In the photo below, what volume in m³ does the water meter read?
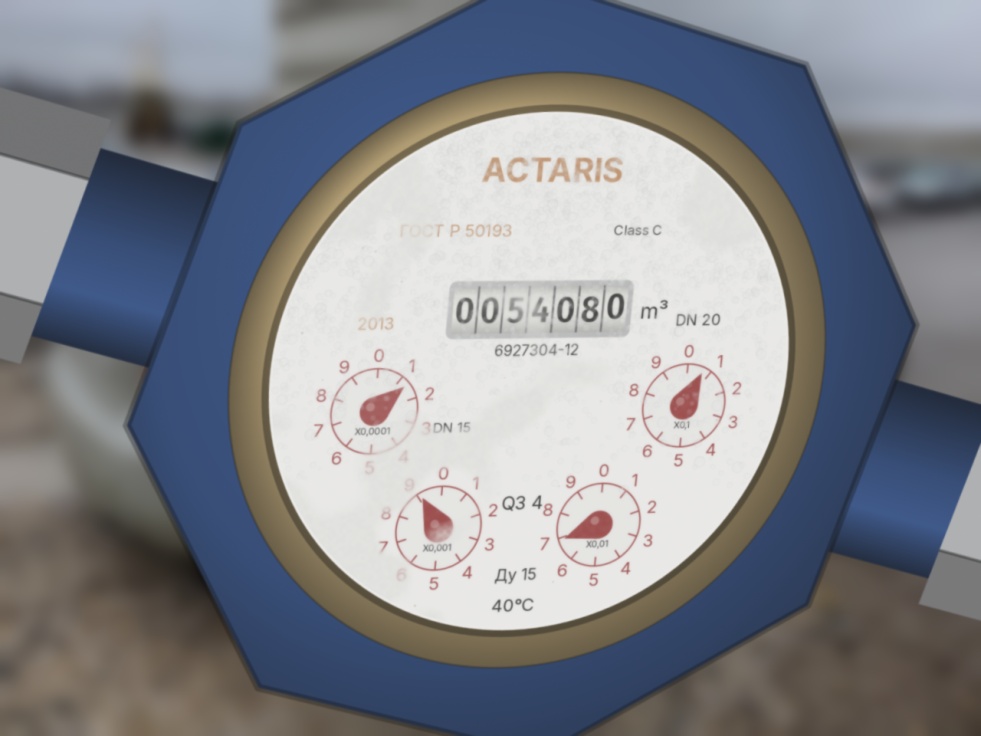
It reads 54080.0691 m³
